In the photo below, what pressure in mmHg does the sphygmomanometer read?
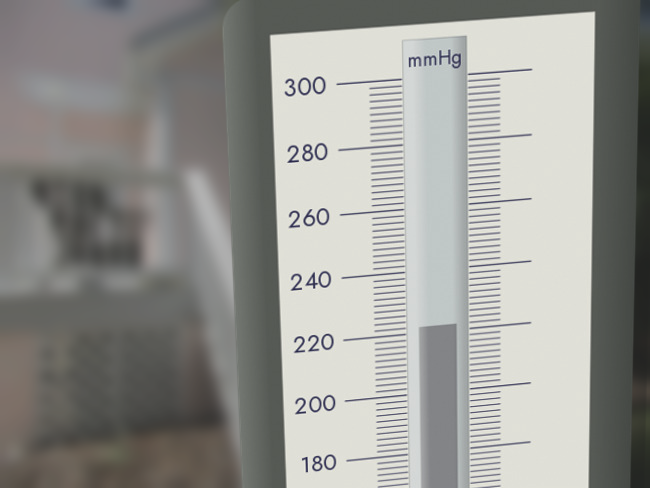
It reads 222 mmHg
